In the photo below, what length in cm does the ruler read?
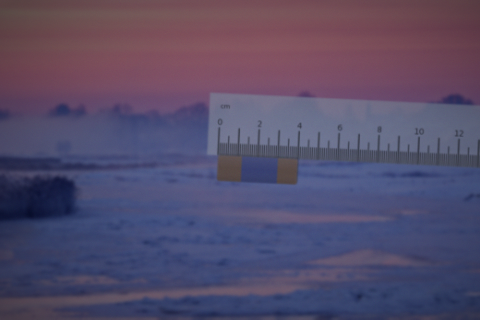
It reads 4 cm
